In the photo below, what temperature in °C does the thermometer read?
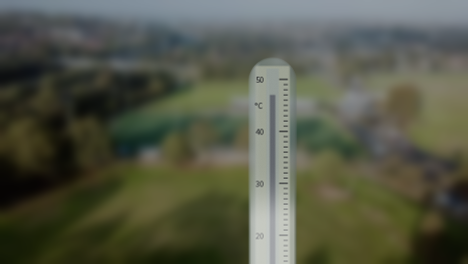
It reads 47 °C
